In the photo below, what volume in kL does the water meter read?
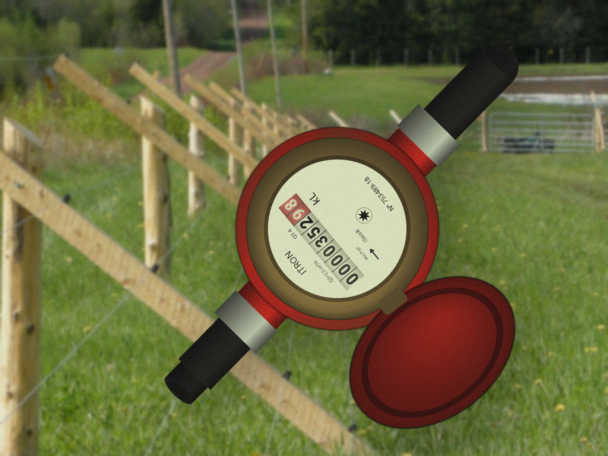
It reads 352.98 kL
